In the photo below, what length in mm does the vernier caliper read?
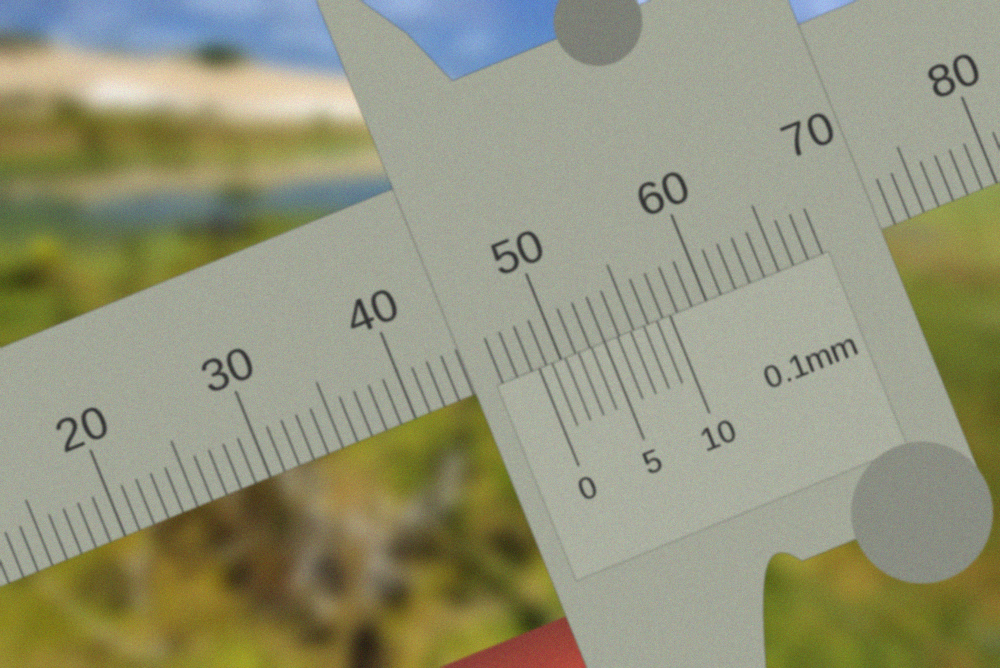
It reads 48.5 mm
